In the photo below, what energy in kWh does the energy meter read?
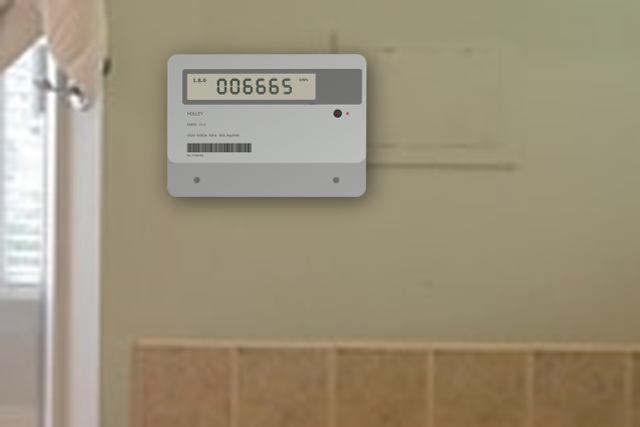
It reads 6665 kWh
